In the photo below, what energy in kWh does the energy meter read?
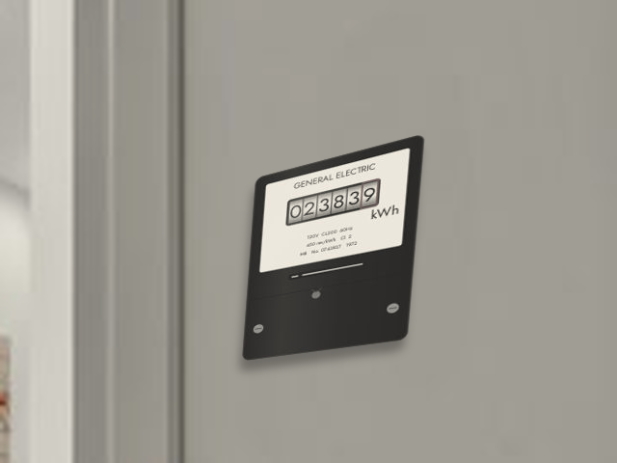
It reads 2383.9 kWh
